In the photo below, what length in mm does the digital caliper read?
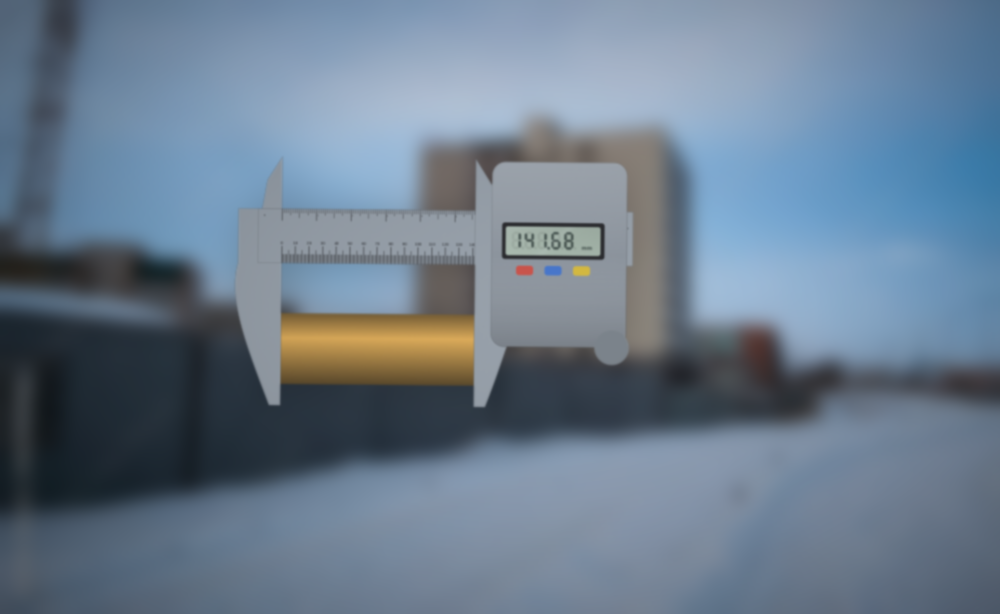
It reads 141.68 mm
